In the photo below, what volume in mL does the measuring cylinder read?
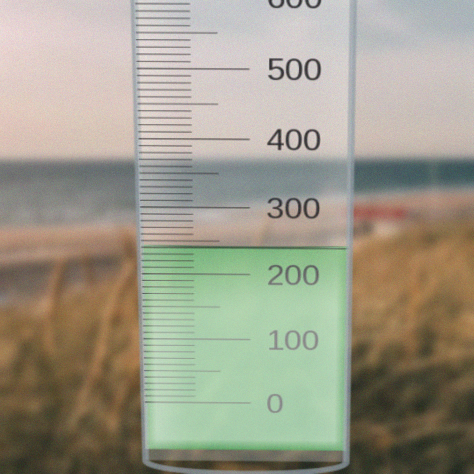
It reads 240 mL
